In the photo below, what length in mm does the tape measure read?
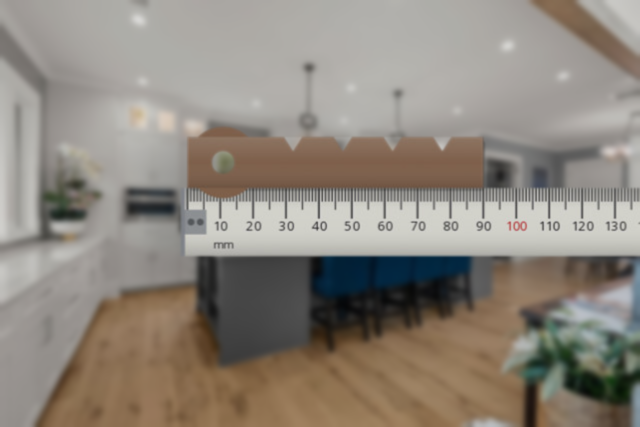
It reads 90 mm
